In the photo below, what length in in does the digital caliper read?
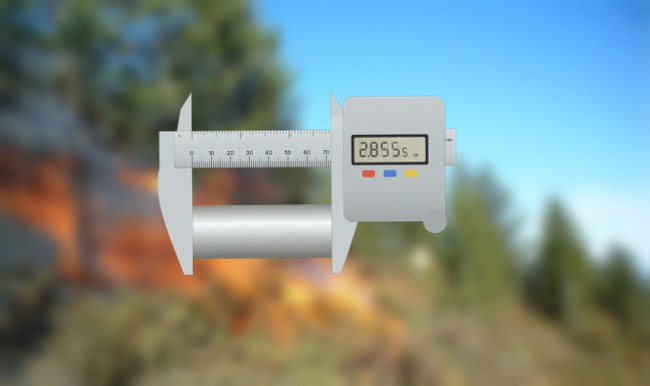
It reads 2.8555 in
